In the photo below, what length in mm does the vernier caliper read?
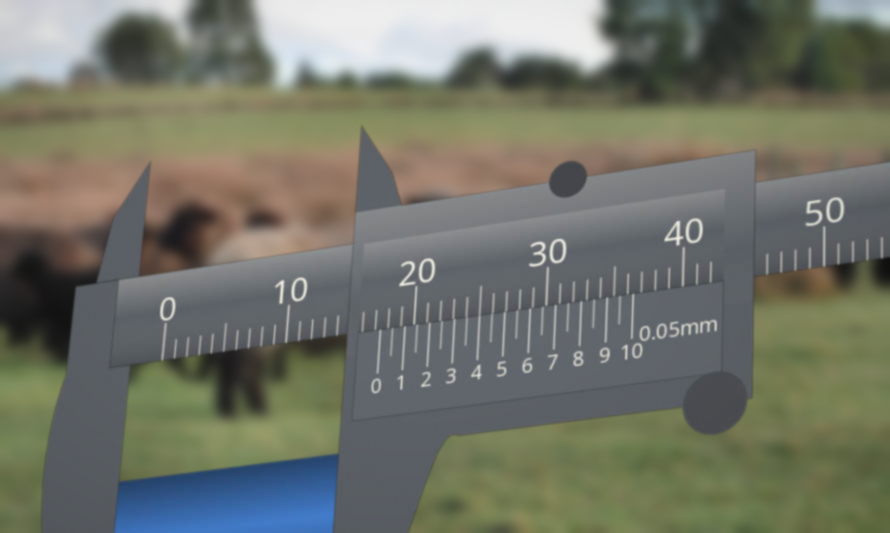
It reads 17.4 mm
